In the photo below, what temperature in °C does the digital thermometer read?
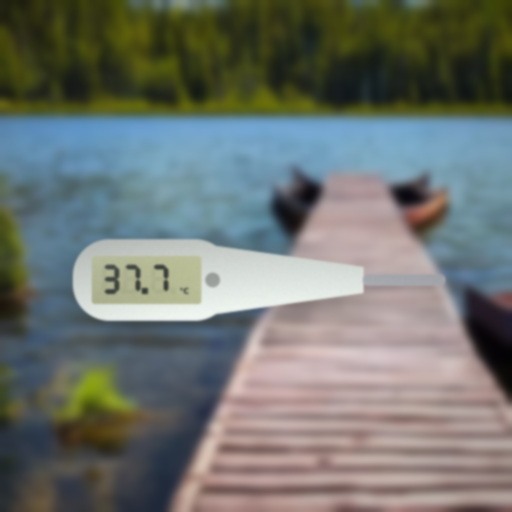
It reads 37.7 °C
